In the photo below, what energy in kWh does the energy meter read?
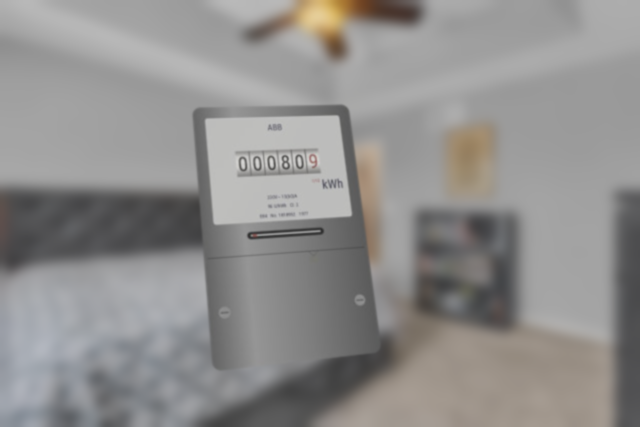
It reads 80.9 kWh
